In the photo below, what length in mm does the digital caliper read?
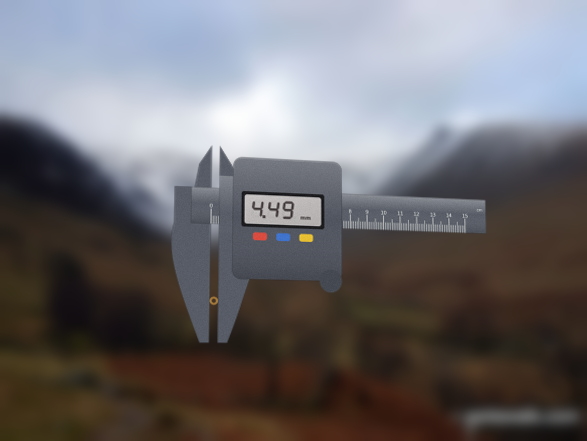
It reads 4.49 mm
